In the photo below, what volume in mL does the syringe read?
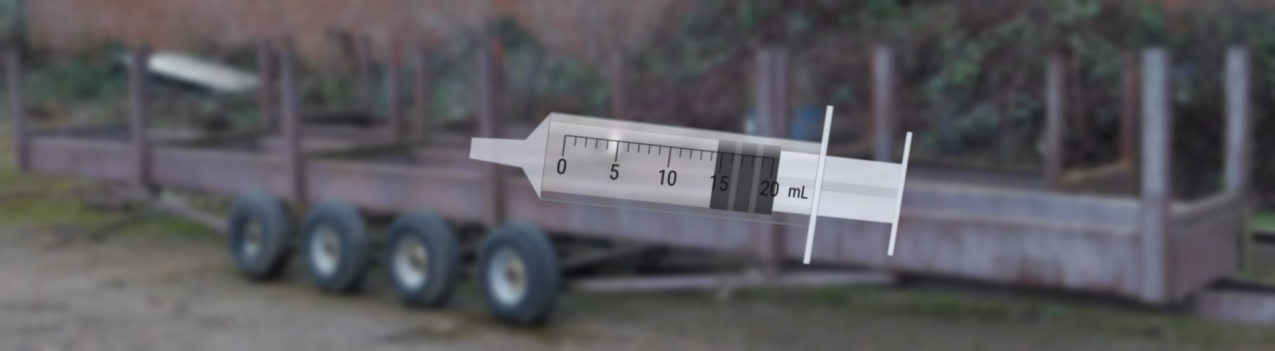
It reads 14.5 mL
